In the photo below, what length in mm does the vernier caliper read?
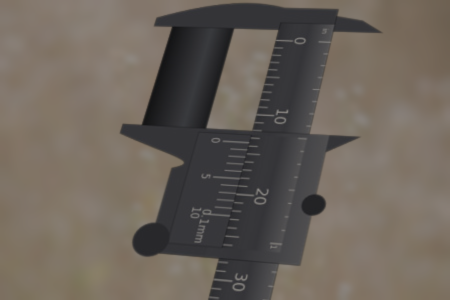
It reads 13.6 mm
